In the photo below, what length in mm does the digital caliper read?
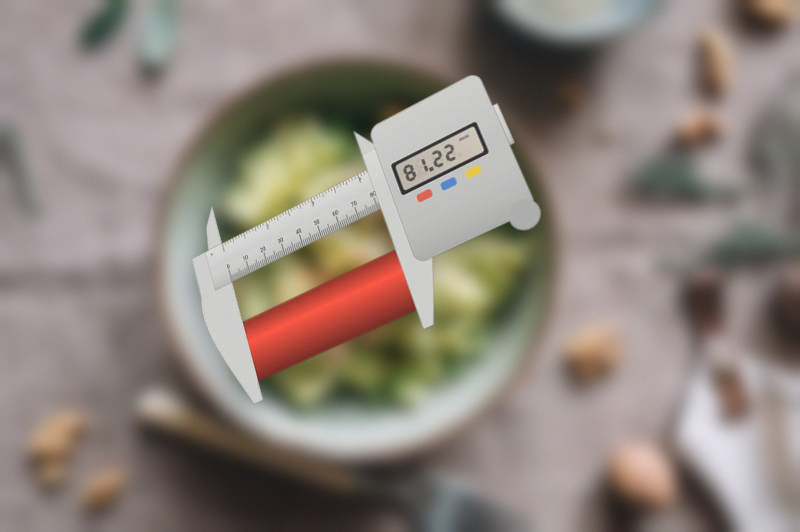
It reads 81.22 mm
